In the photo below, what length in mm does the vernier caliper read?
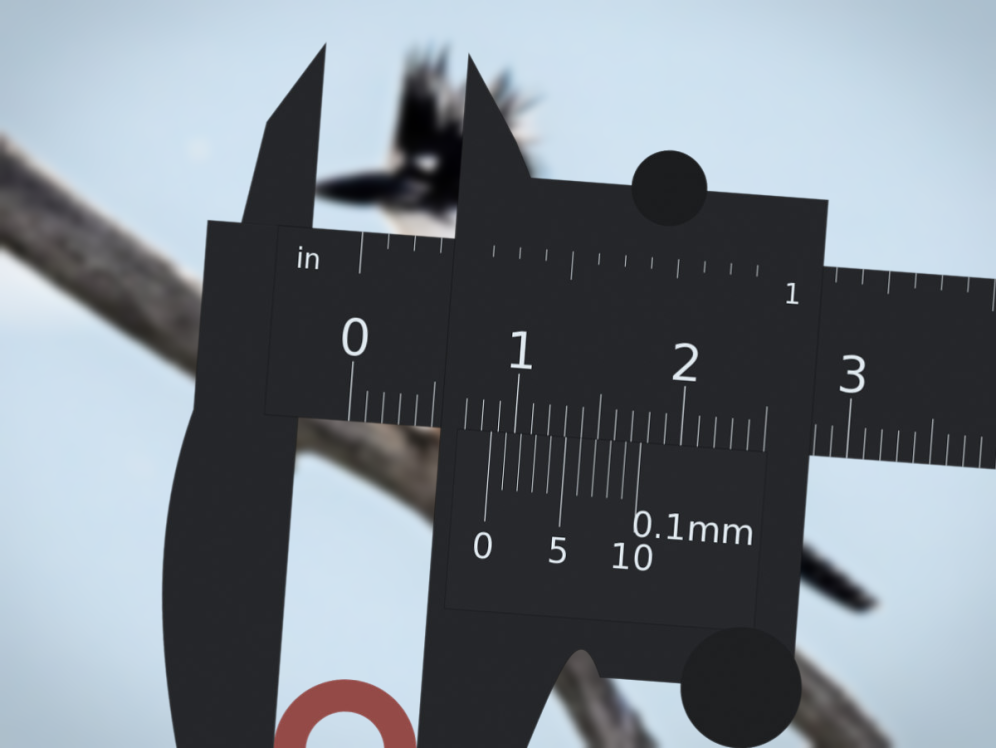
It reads 8.6 mm
